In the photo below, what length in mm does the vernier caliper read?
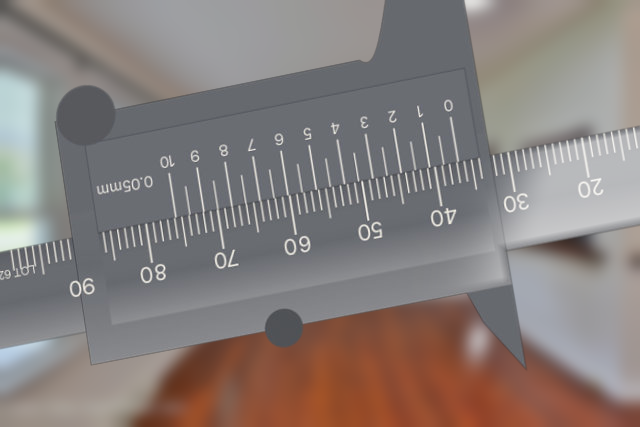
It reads 36.8 mm
